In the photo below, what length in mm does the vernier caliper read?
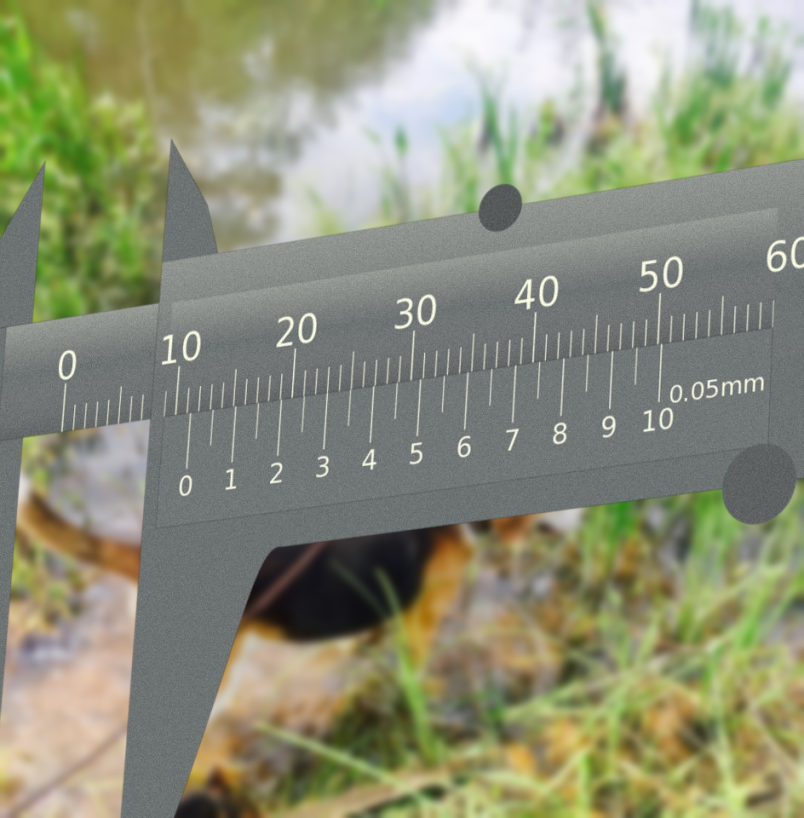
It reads 11.3 mm
